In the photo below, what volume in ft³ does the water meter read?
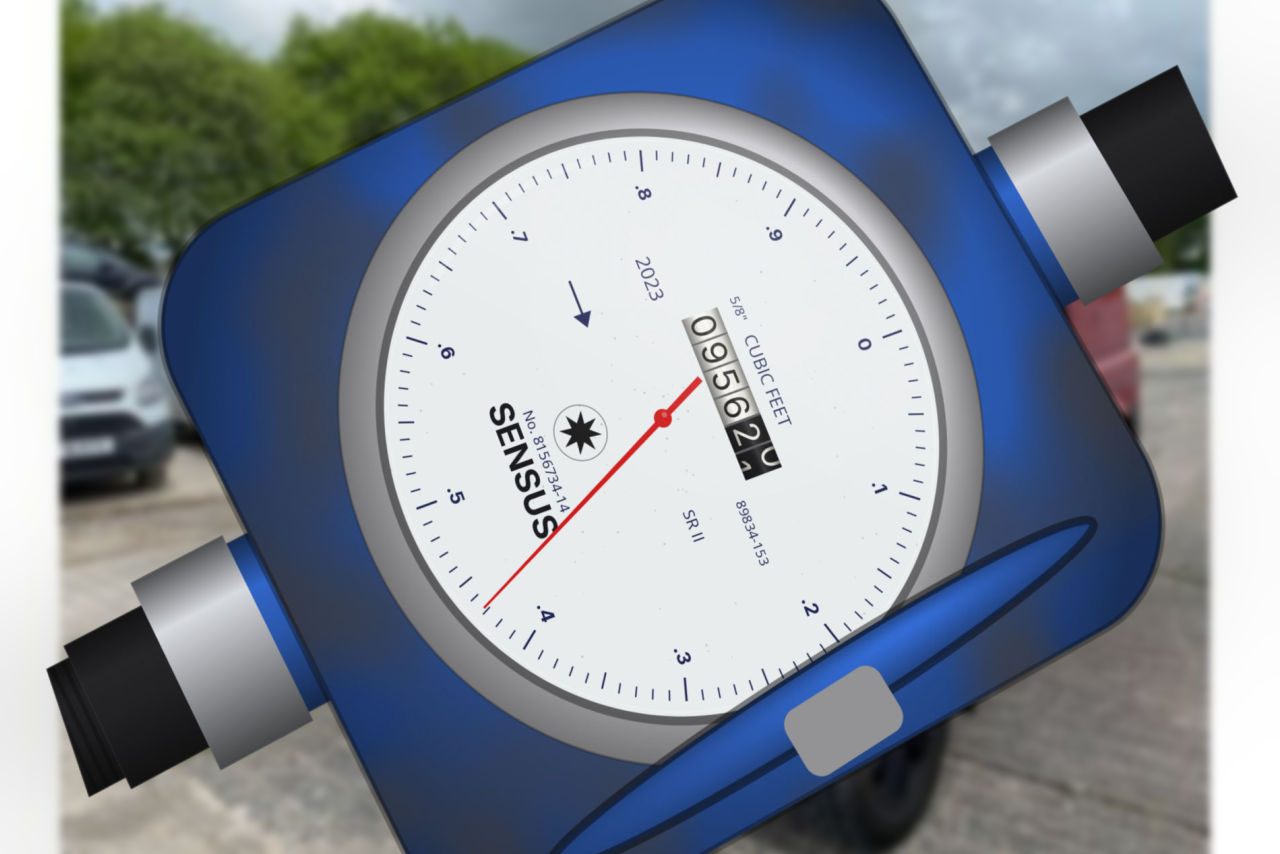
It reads 95620.43 ft³
